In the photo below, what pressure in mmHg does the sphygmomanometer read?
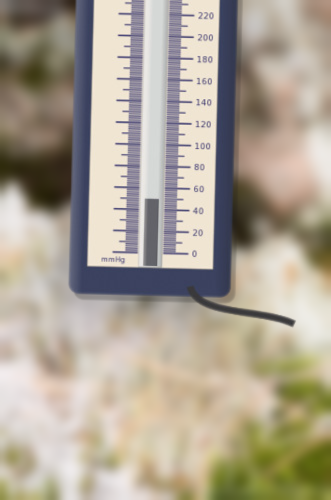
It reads 50 mmHg
